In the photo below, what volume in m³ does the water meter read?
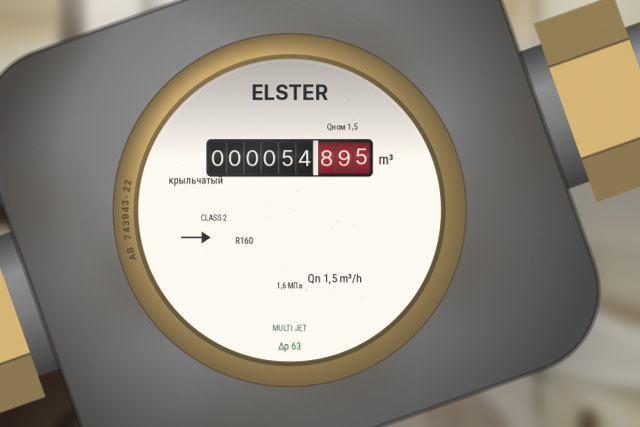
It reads 54.895 m³
